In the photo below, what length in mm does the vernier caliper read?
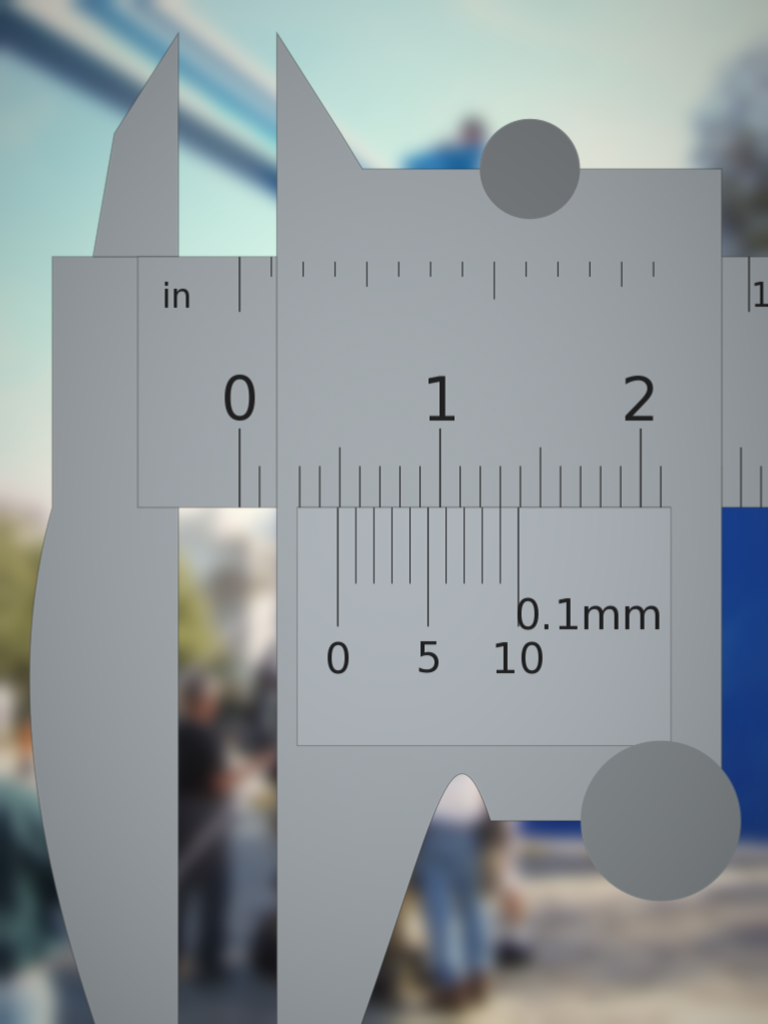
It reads 4.9 mm
